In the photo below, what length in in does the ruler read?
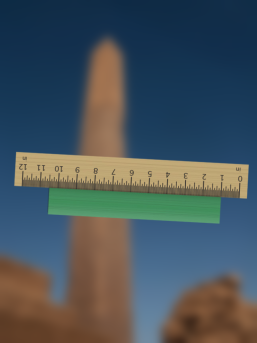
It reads 9.5 in
